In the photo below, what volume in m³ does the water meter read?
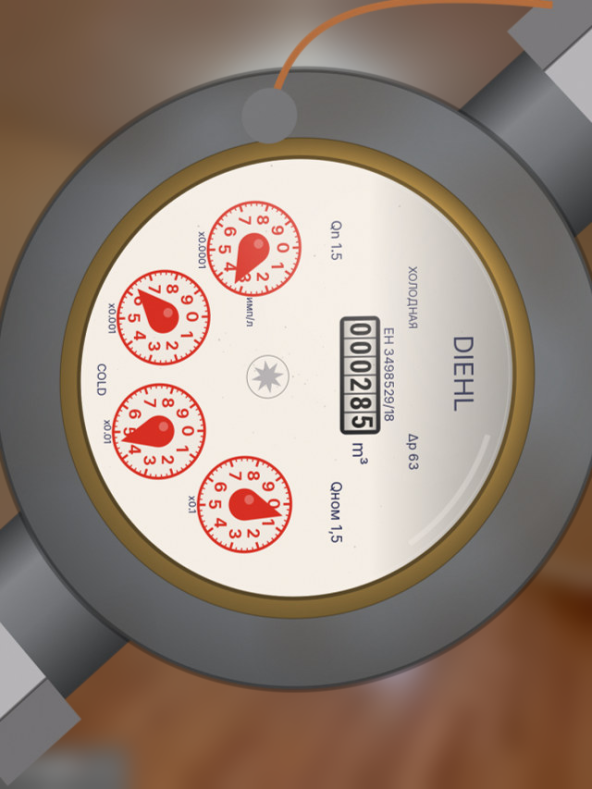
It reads 285.0463 m³
